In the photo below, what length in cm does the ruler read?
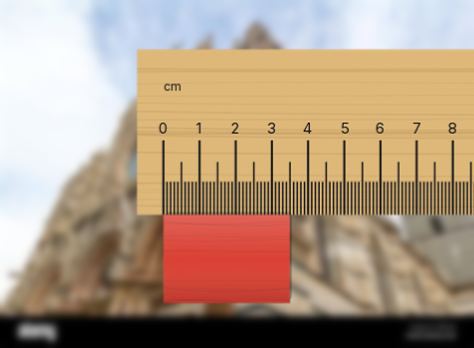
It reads 3.5 cm
